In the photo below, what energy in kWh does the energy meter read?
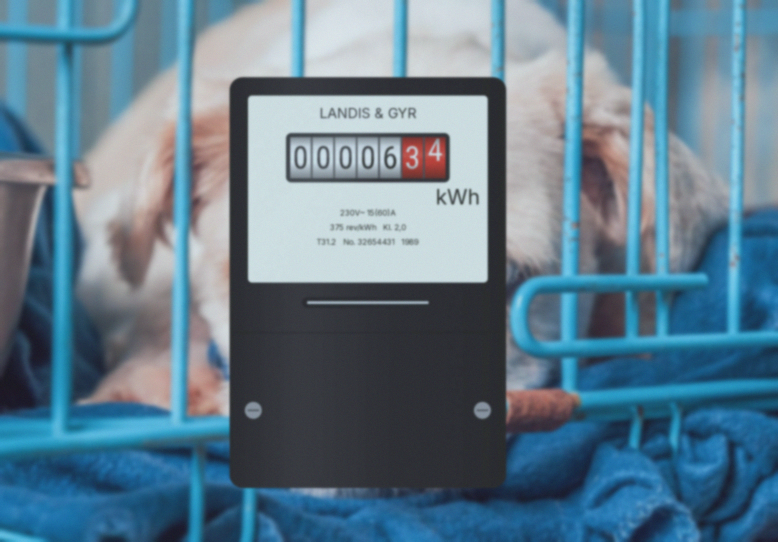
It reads 6.34 kWh
